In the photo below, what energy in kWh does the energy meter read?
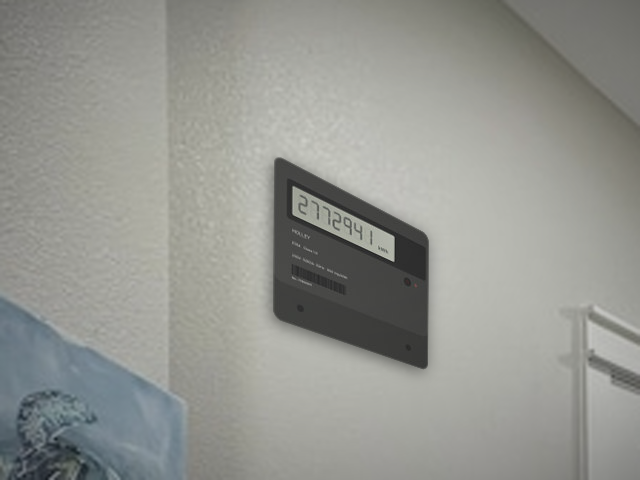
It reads 2772941 kWh
